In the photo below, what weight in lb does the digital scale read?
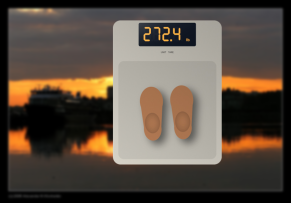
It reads 272.4 lb
